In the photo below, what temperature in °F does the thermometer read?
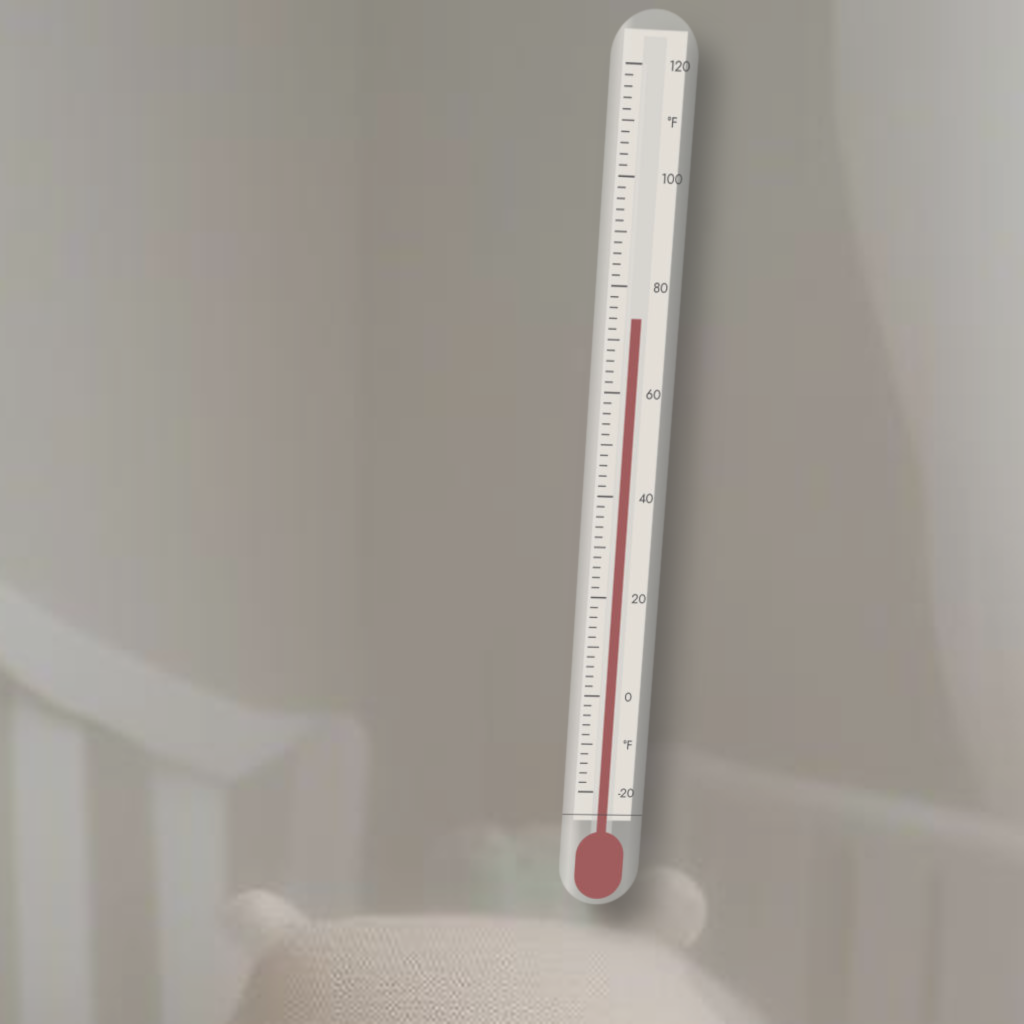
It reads 74 °F
